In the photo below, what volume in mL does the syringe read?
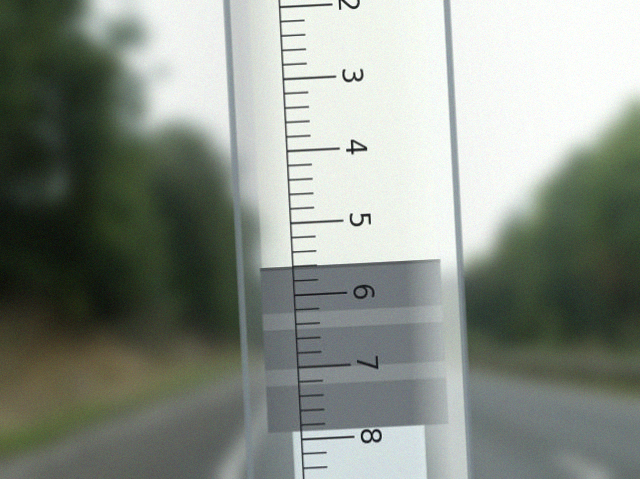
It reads 5.6 mL
